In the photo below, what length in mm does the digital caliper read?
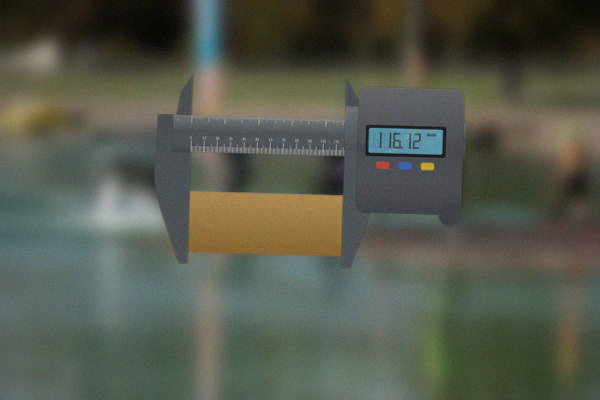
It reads 116.12 mm
